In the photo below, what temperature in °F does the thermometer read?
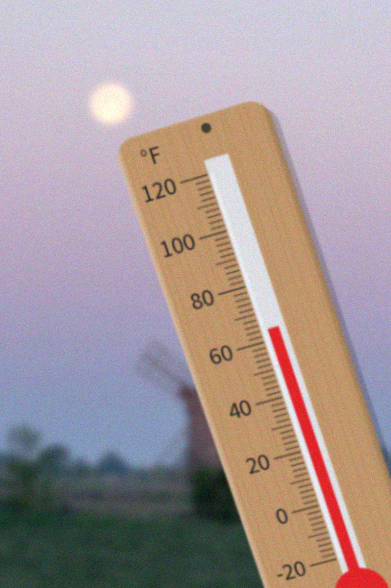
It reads 64 °F
